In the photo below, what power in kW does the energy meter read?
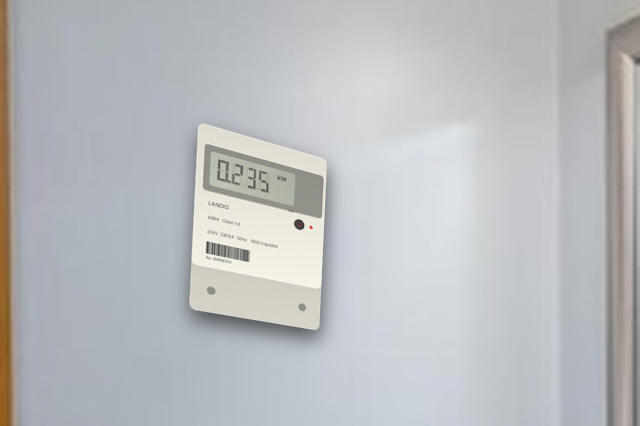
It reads 0.235 kW
